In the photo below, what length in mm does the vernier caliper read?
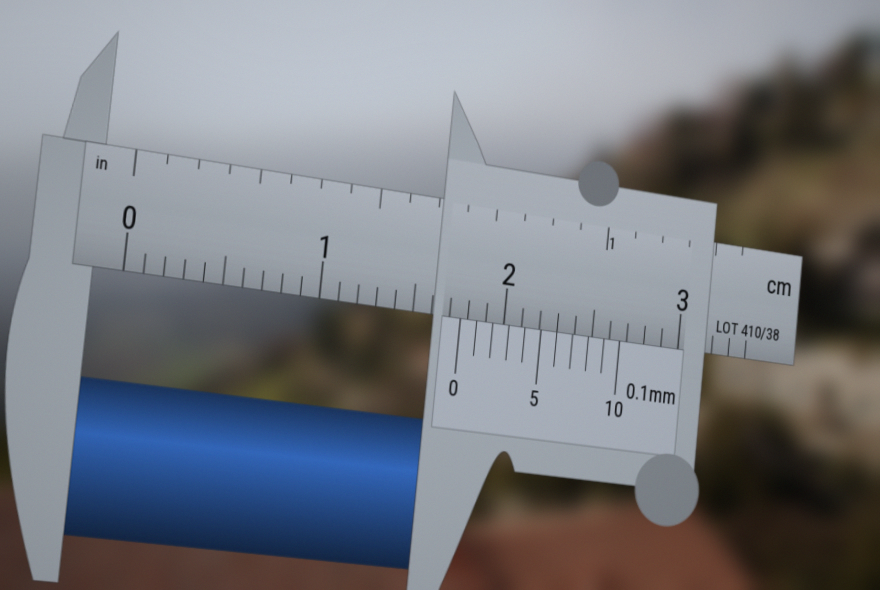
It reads 17.6 mm
